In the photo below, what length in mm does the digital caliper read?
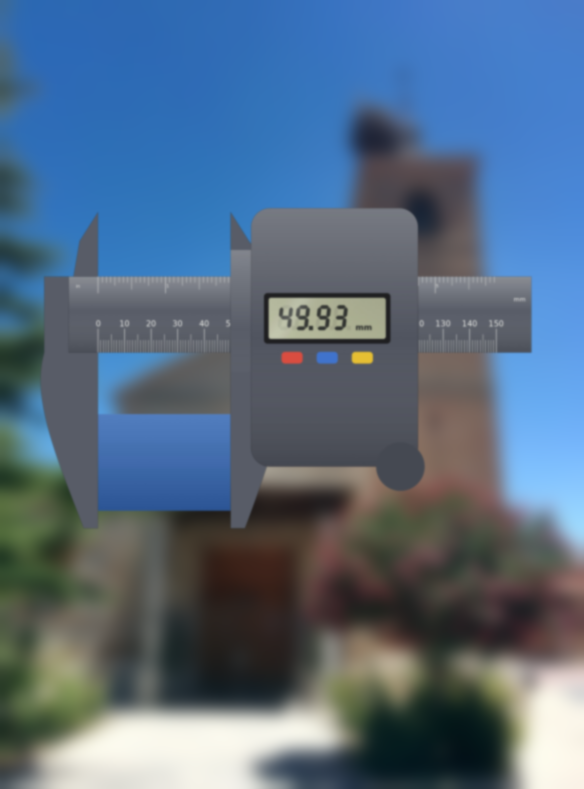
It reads 49.93 mm
